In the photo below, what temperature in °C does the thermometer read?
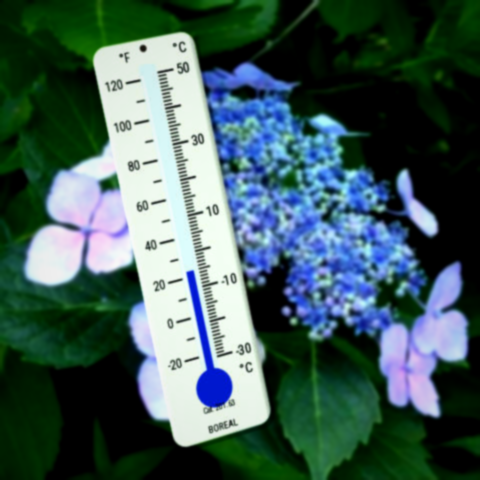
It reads -5 °C
